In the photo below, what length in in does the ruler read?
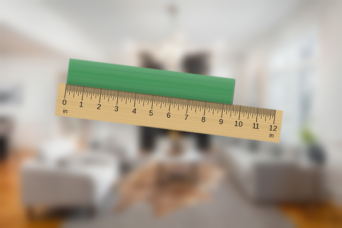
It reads 9.5 in
